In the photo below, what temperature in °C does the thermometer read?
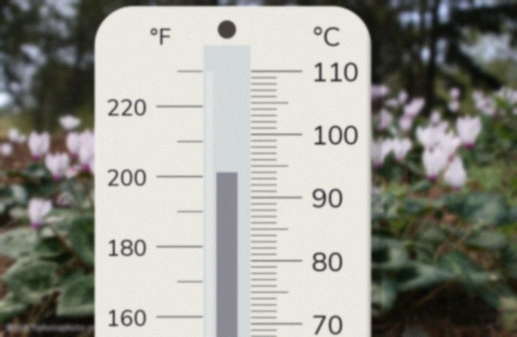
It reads 94 °C
